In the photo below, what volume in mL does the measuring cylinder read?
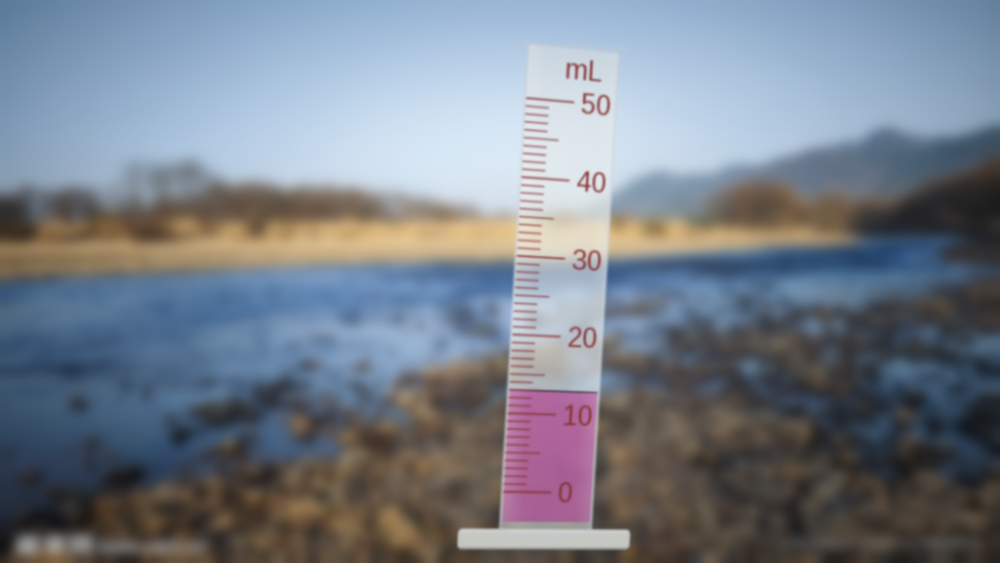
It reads 13 mL
